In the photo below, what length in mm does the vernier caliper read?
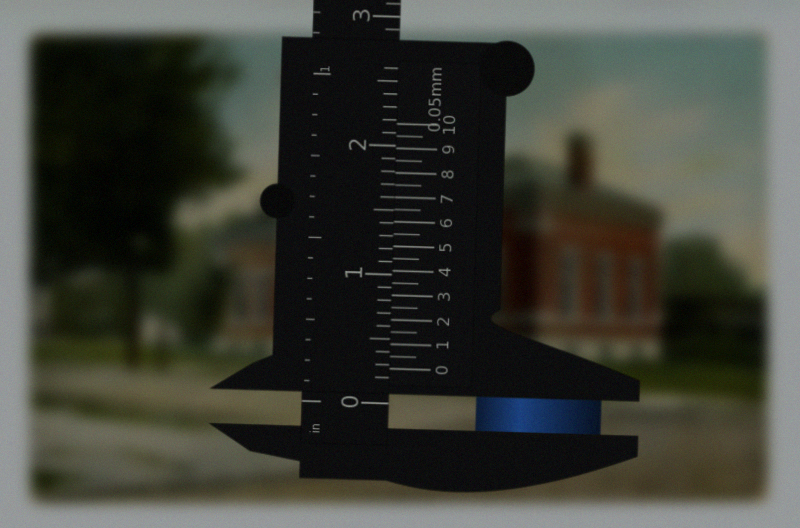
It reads 2.7 mm
